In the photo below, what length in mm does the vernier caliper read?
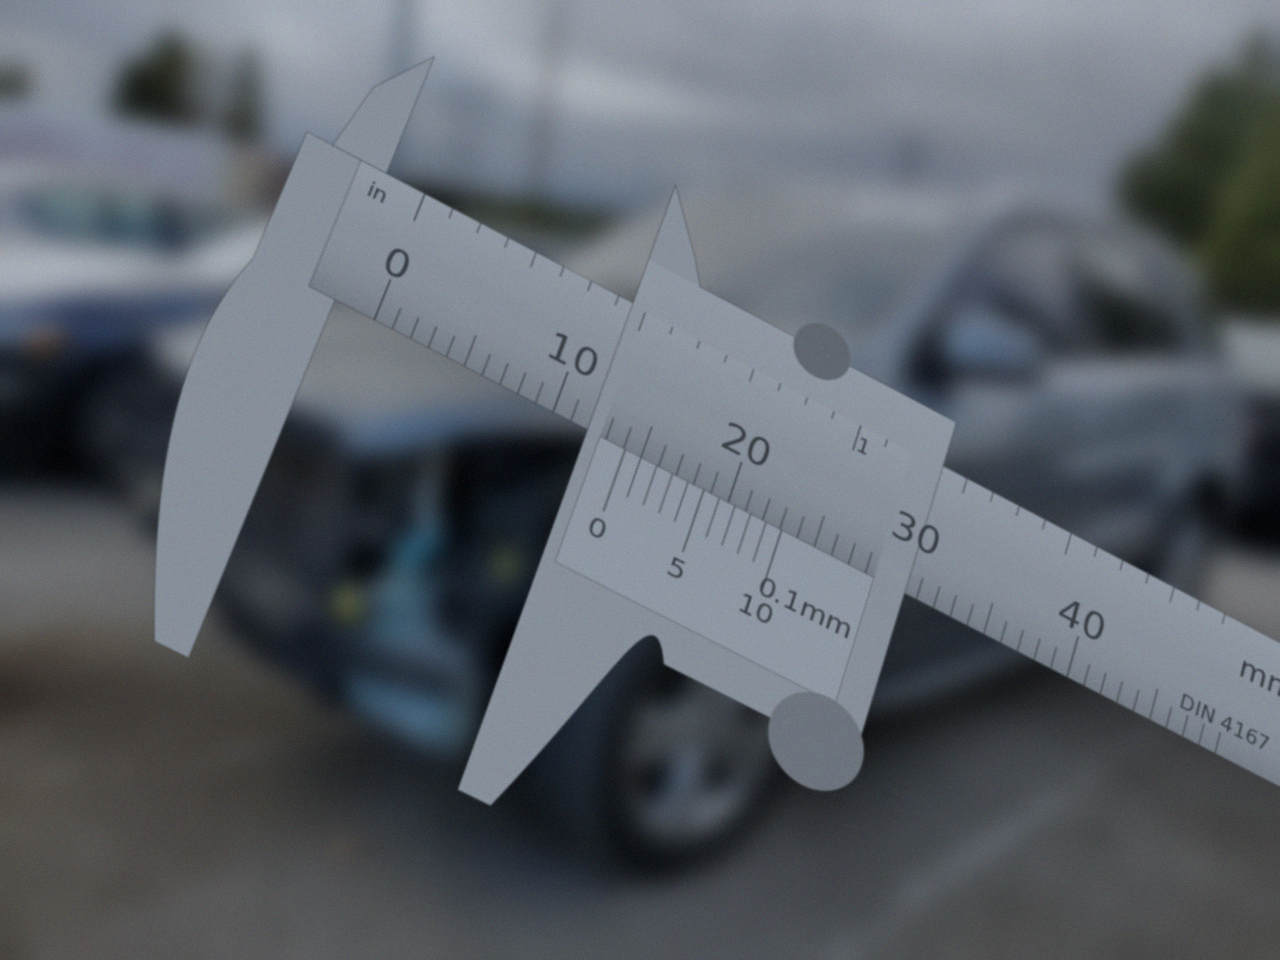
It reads 14.1 mm
